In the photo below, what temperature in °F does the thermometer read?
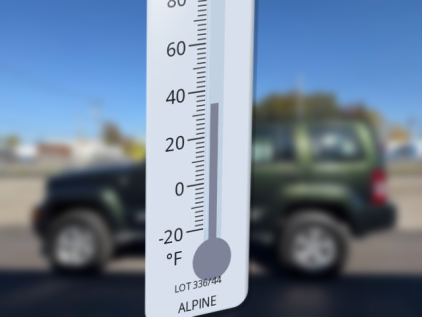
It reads 34 °F
